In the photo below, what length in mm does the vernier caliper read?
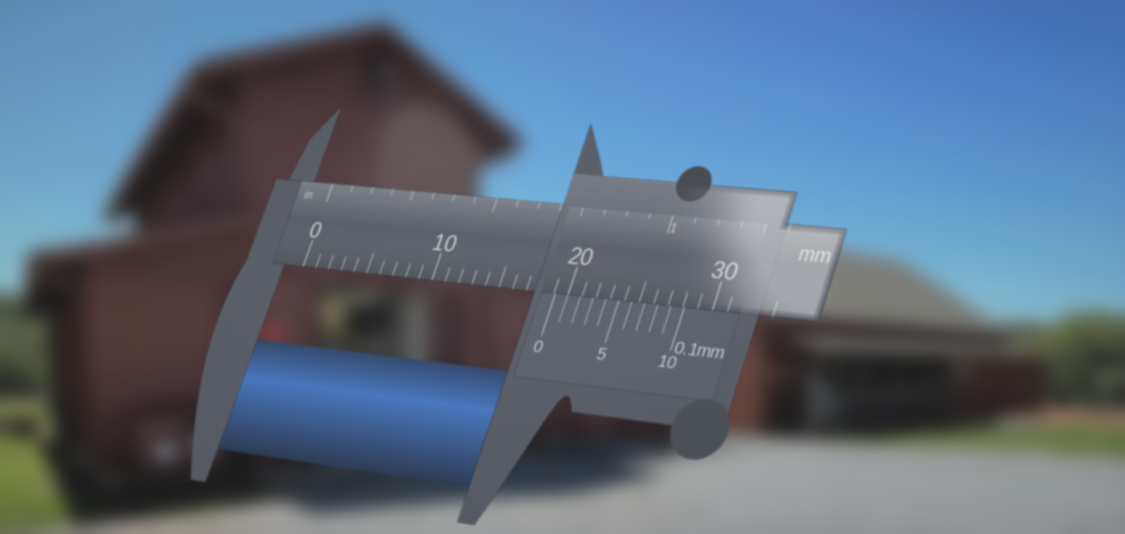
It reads 19.1 mm
